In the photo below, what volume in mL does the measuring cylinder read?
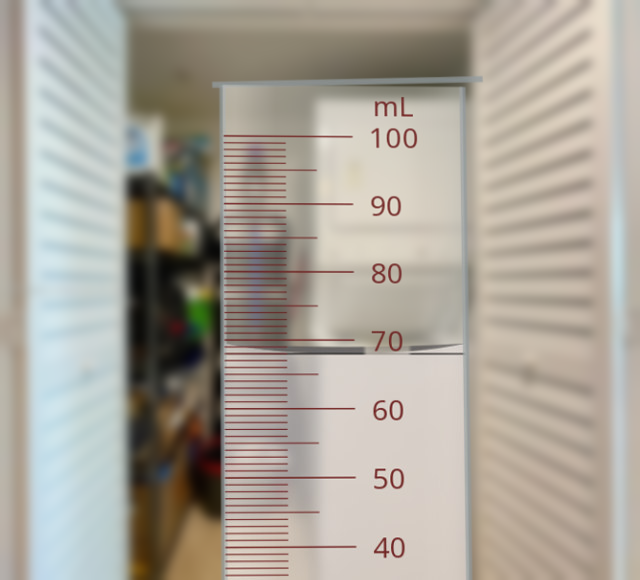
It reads 68 mL
